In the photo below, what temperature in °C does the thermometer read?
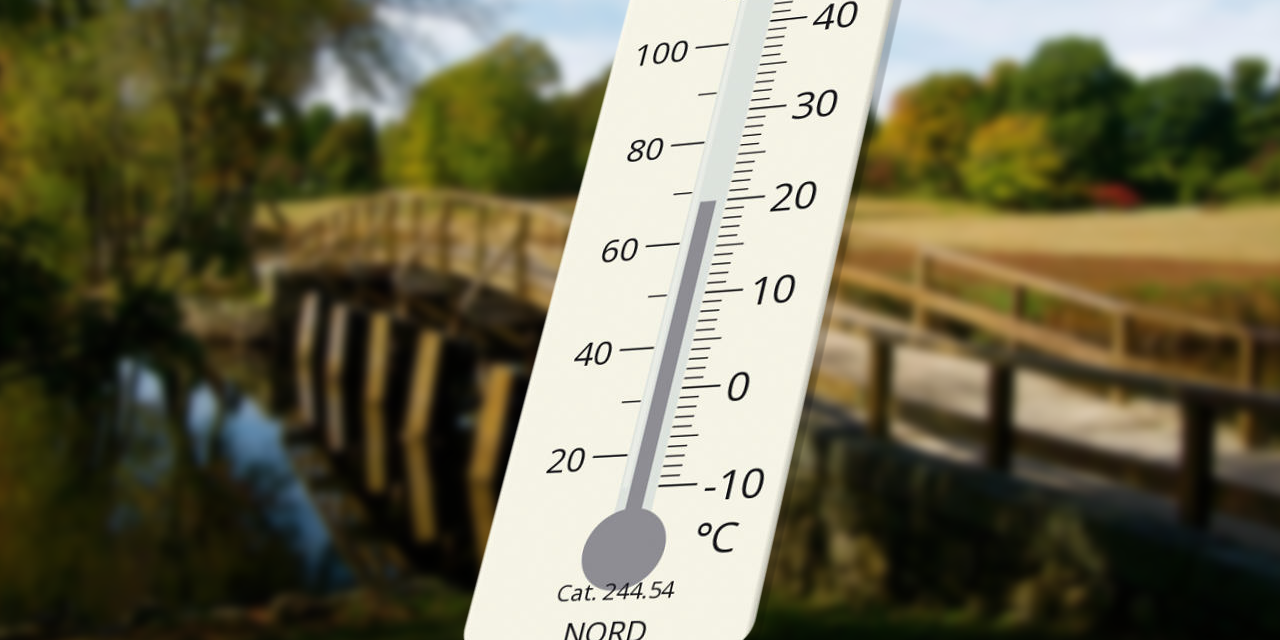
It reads 20 °C
